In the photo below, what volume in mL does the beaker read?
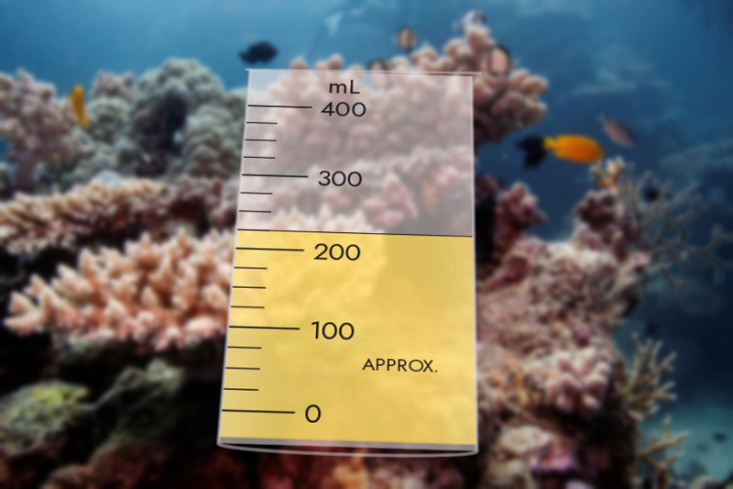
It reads 225 mL
